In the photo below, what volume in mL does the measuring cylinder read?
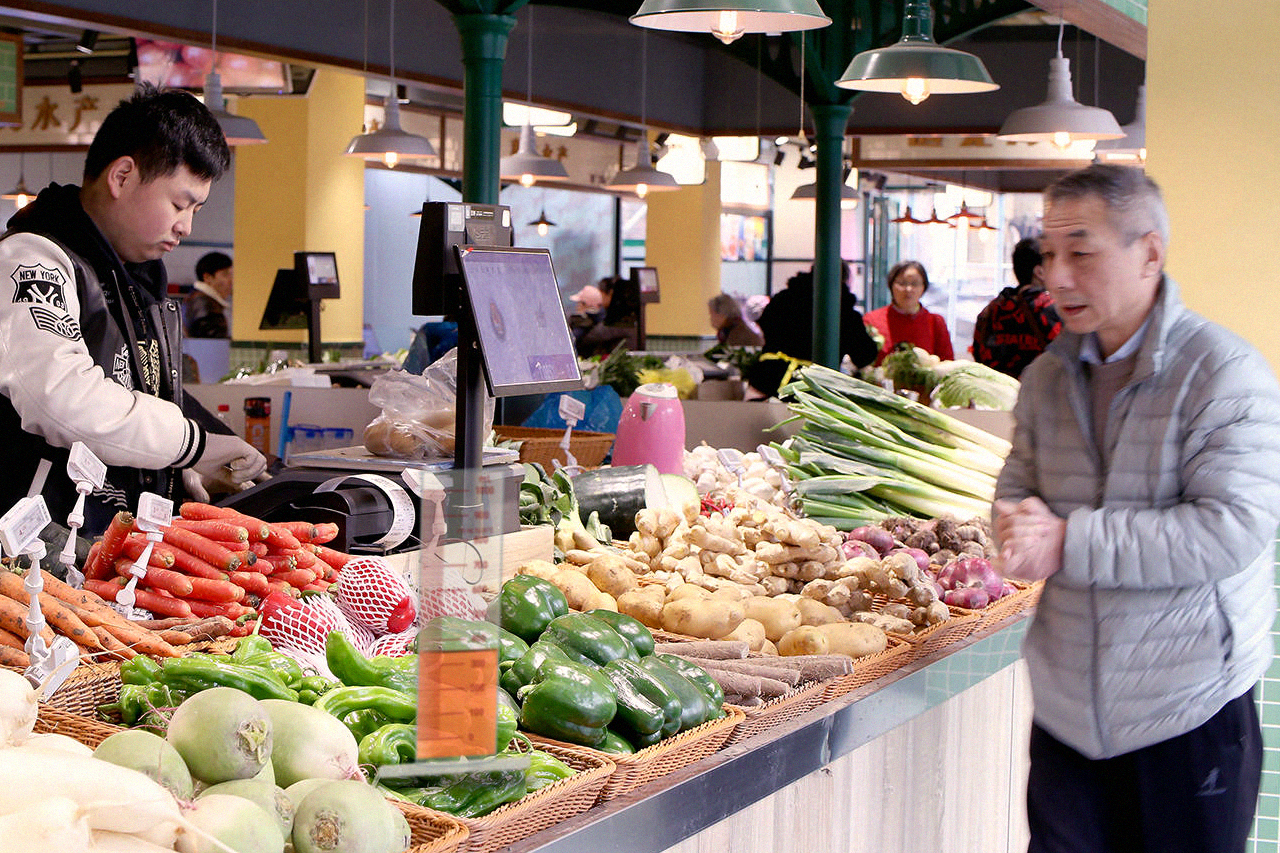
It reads 350 mL
